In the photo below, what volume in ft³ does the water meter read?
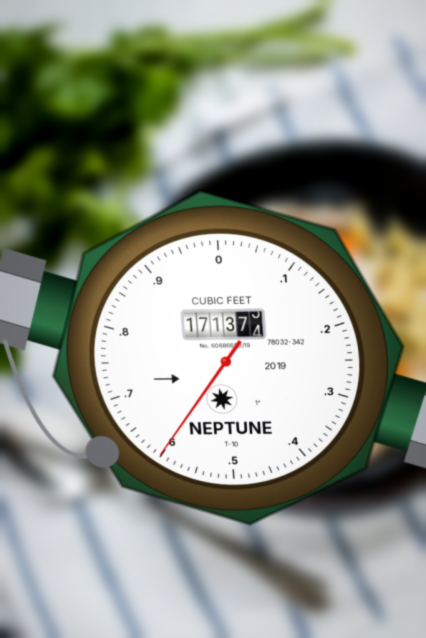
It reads 171373.60 ft³
